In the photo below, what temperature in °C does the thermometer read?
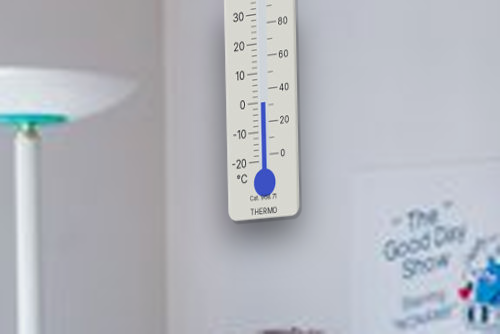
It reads 0 °C
